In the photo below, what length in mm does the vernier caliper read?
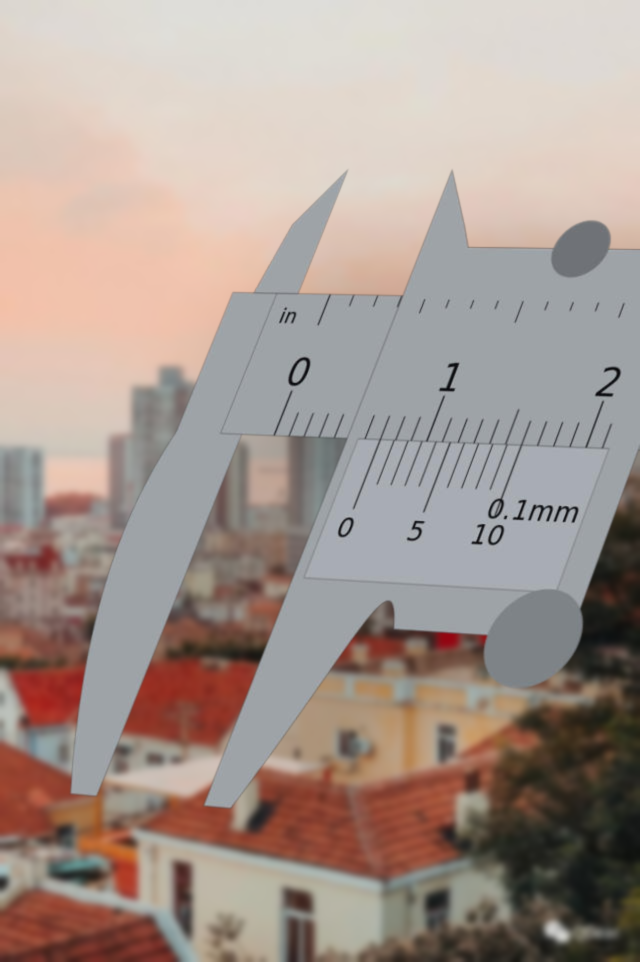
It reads 7.0 mm
